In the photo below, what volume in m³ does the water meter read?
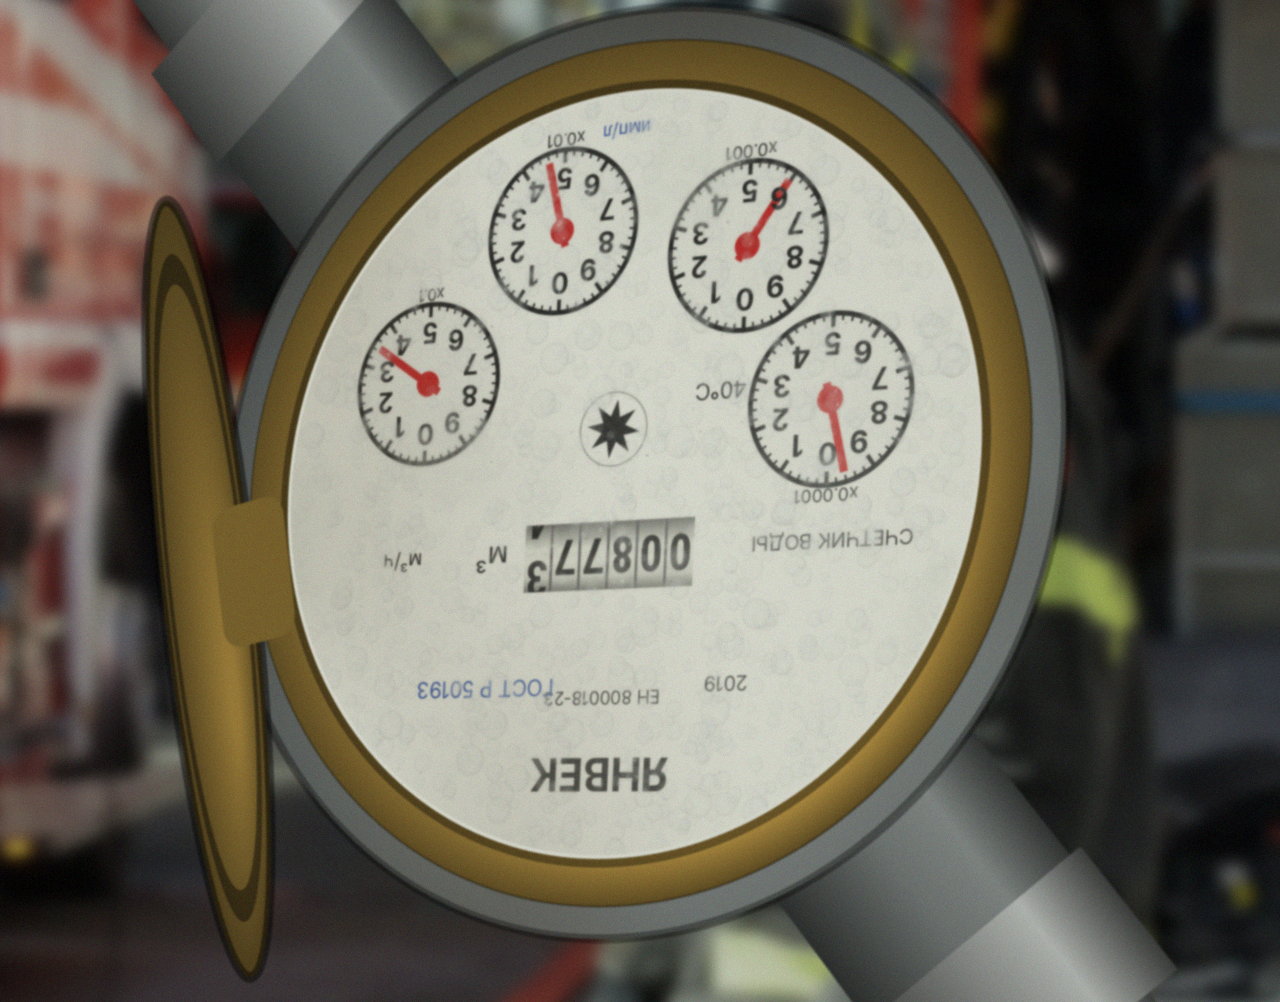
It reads 8773.3459 m³
